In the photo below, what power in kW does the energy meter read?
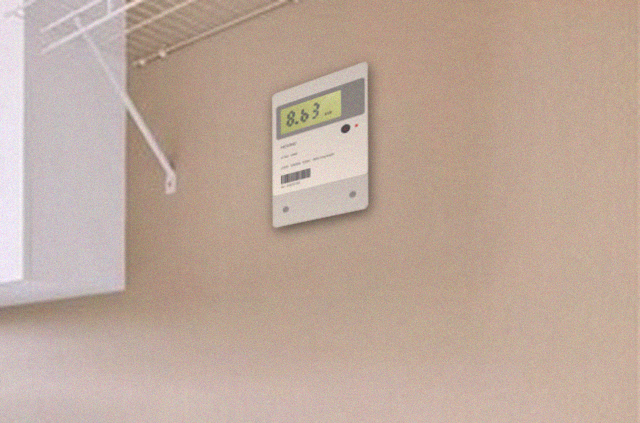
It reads 8.63 kW
